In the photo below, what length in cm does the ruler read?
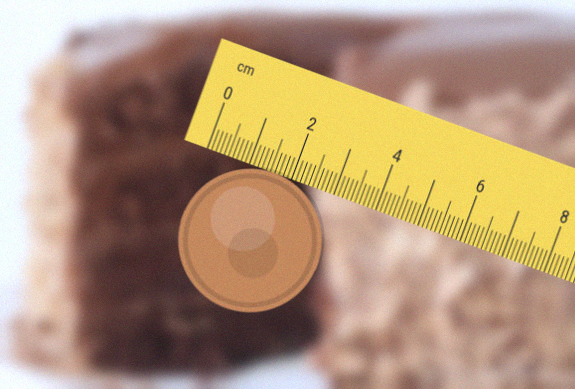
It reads 3.2 cm
